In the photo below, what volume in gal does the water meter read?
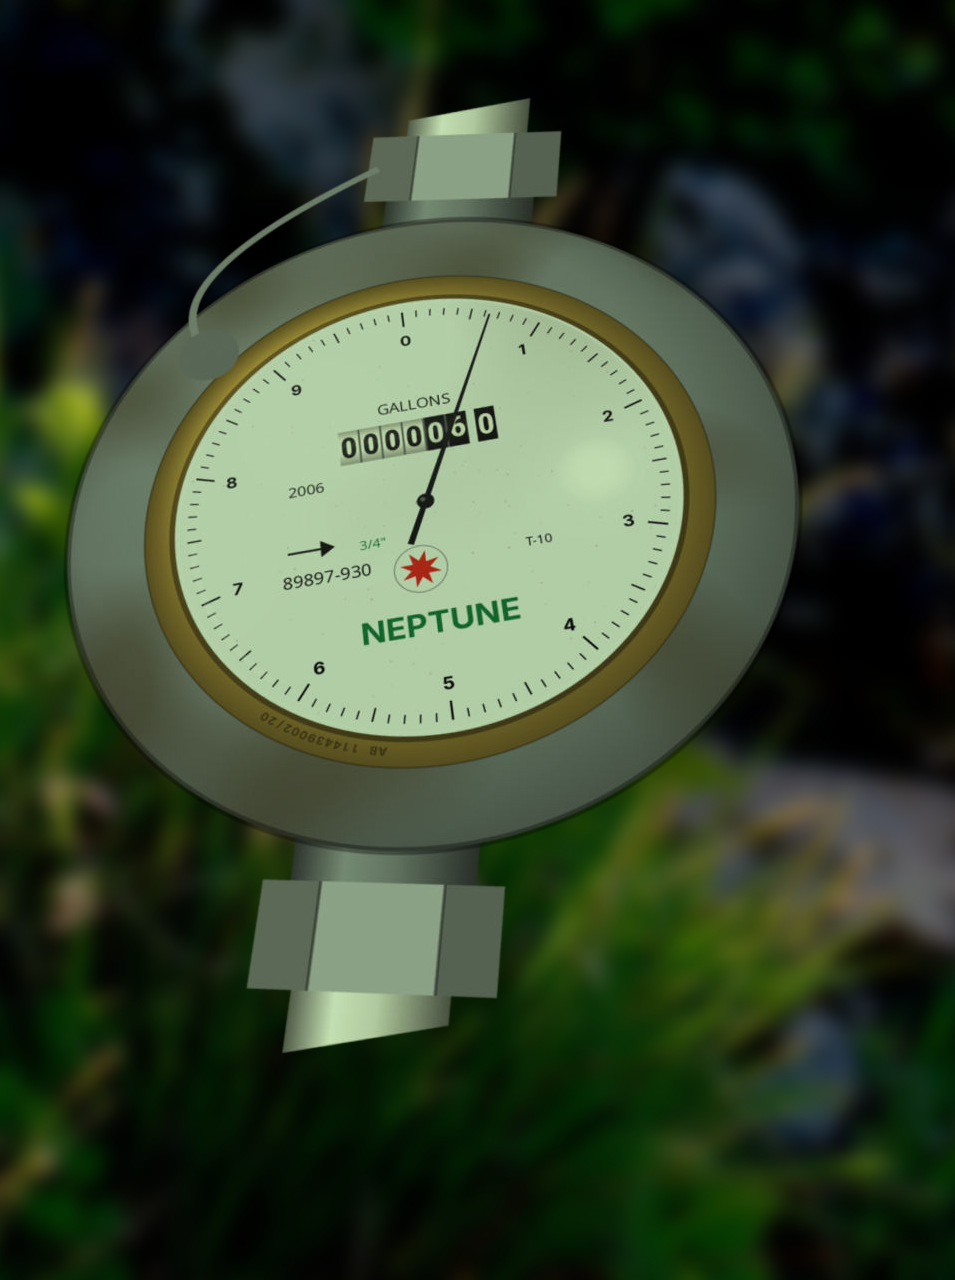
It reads 60.6 gal
